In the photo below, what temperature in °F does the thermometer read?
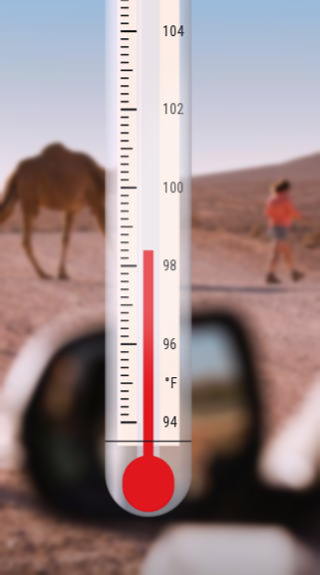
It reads 98.4 °F
